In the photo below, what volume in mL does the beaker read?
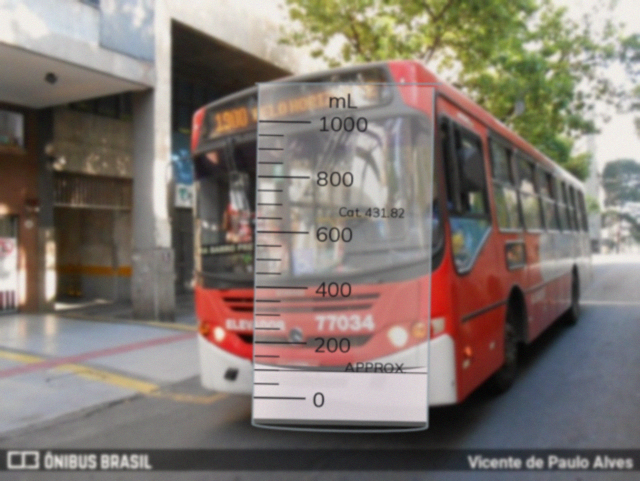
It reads 100 mL
